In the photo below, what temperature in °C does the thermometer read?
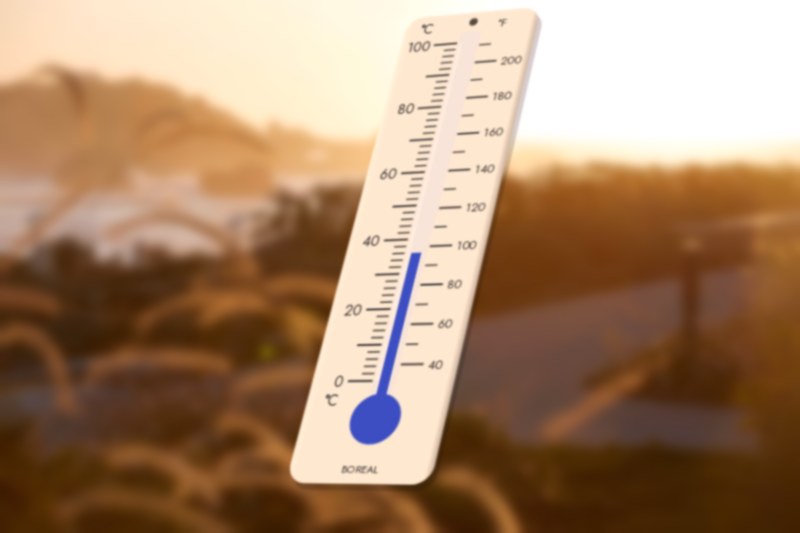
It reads 36 °C
